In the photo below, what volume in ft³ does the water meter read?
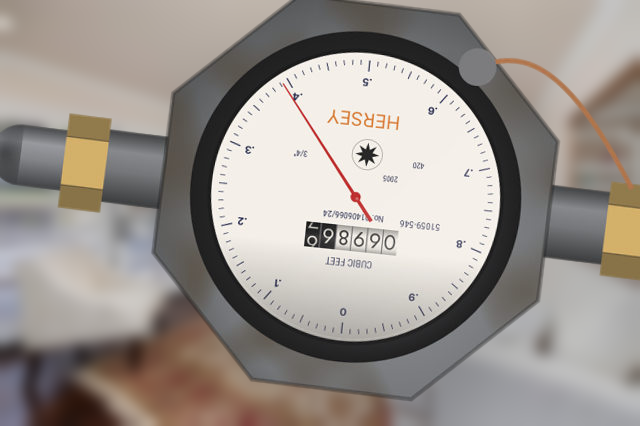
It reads 69866.39 ft³
